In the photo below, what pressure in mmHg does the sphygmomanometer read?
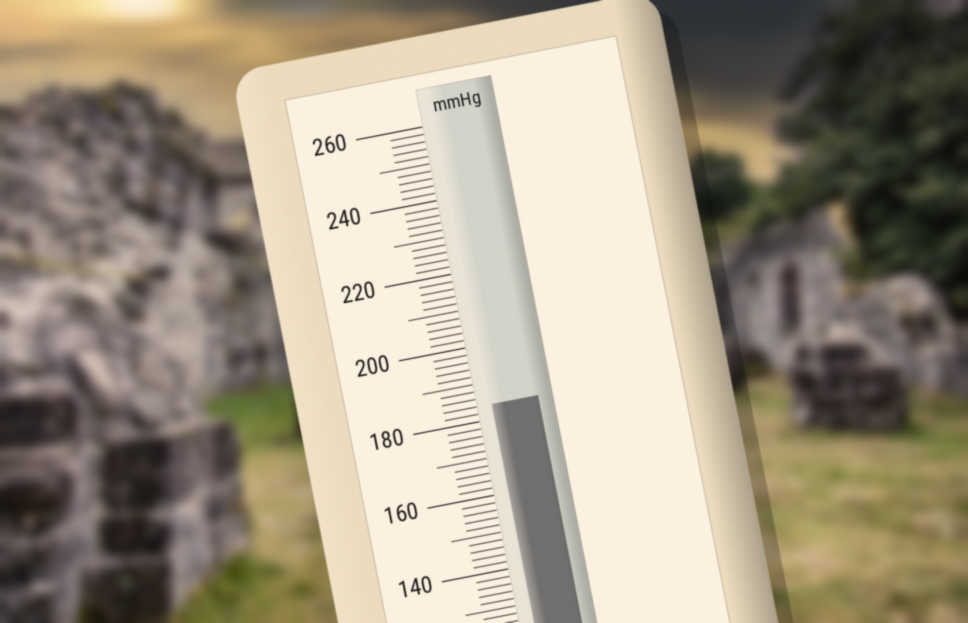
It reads 184 mmHg
